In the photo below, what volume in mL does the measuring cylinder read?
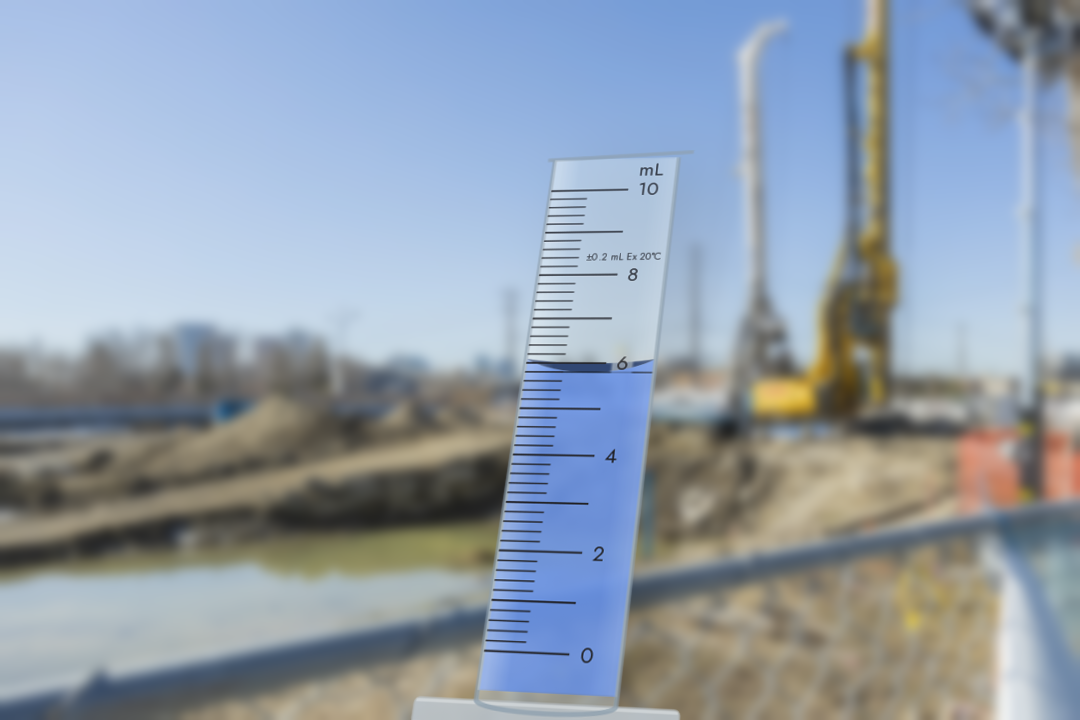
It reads 5.8 mL
